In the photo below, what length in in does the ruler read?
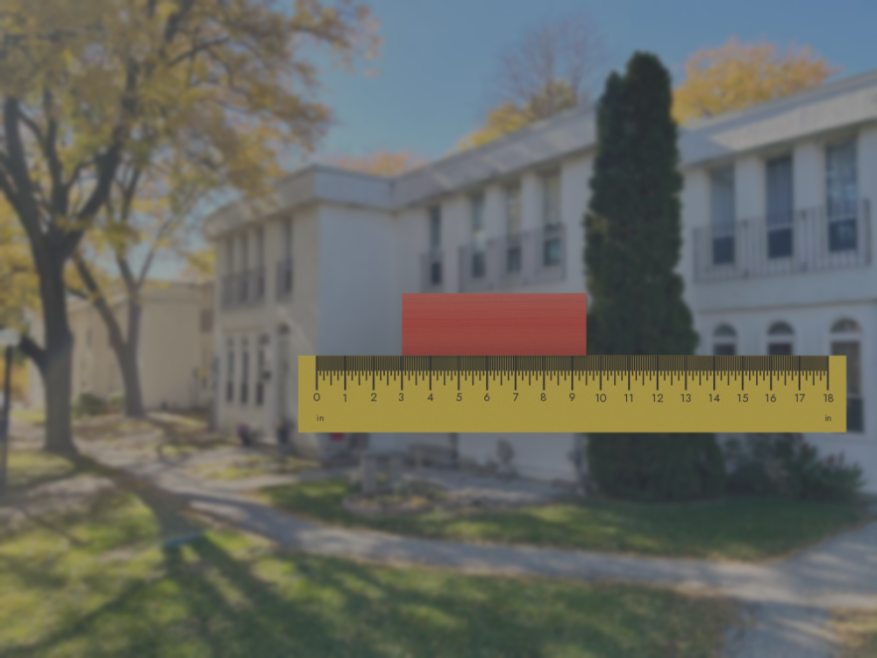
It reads 6.5 in
